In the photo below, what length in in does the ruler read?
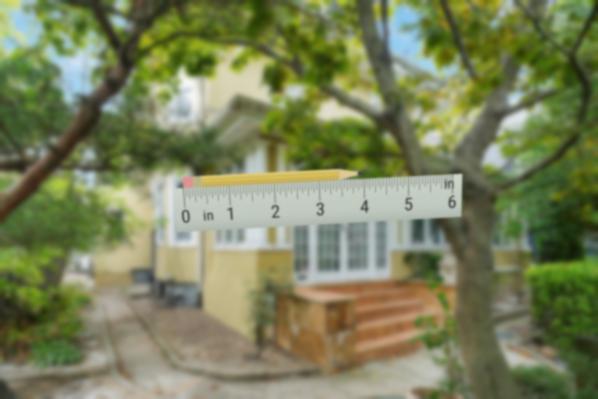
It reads 4 in
